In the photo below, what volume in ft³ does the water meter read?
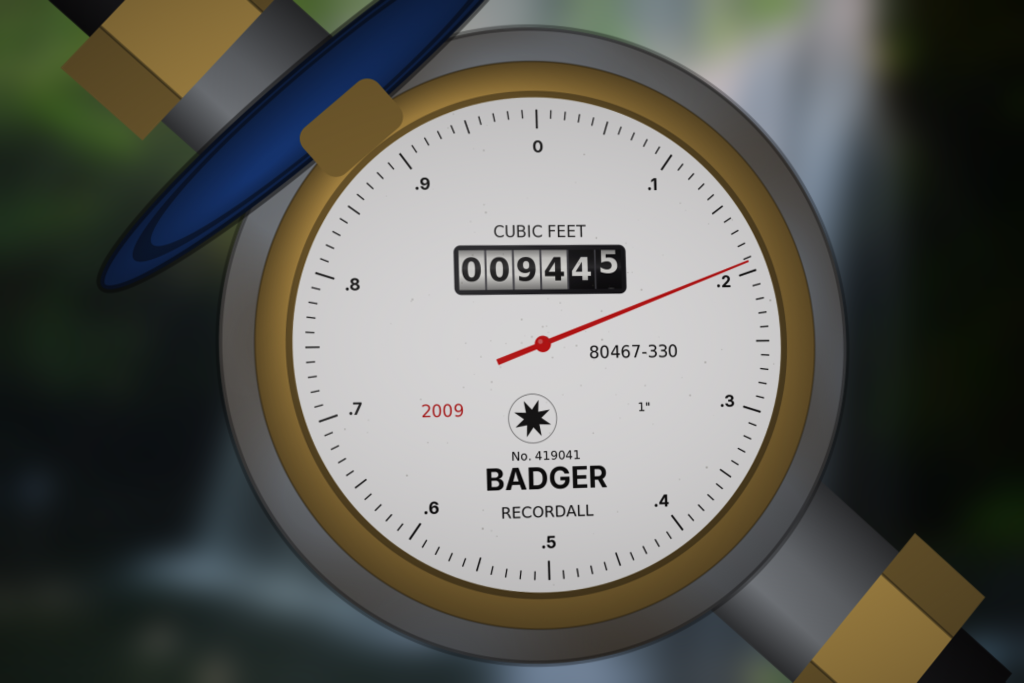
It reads 9445.19 ft³
